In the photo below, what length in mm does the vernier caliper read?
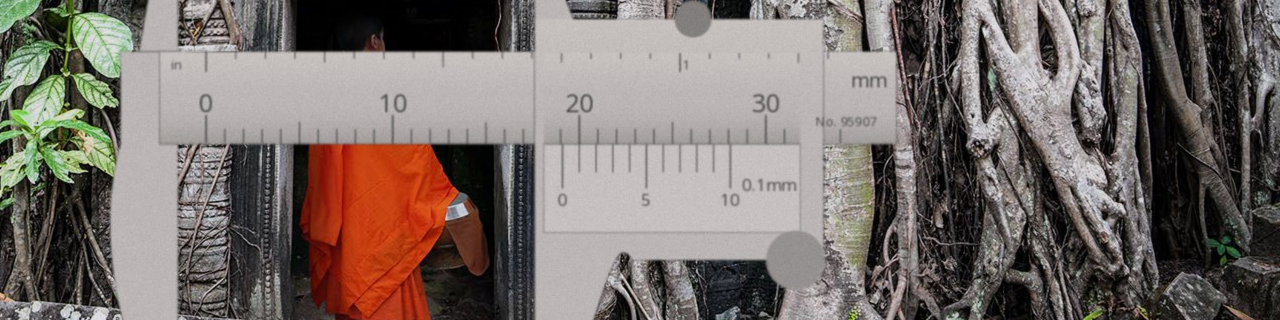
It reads 19.1 mm
